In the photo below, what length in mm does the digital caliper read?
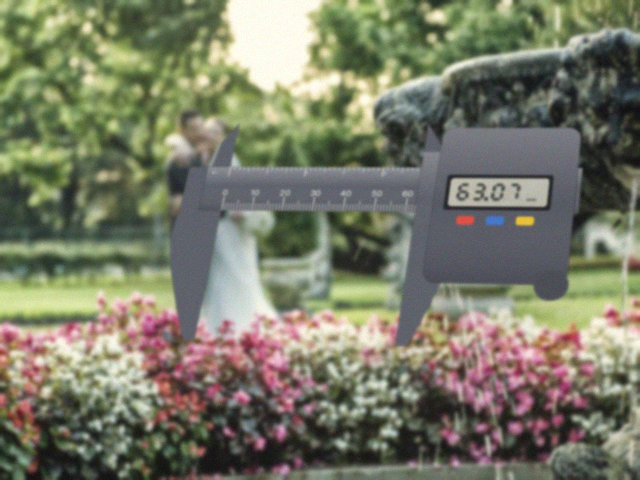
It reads 63.07 mm
